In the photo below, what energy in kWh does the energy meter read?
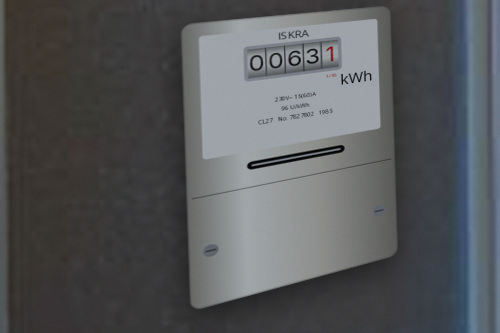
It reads 63.1 kWh
